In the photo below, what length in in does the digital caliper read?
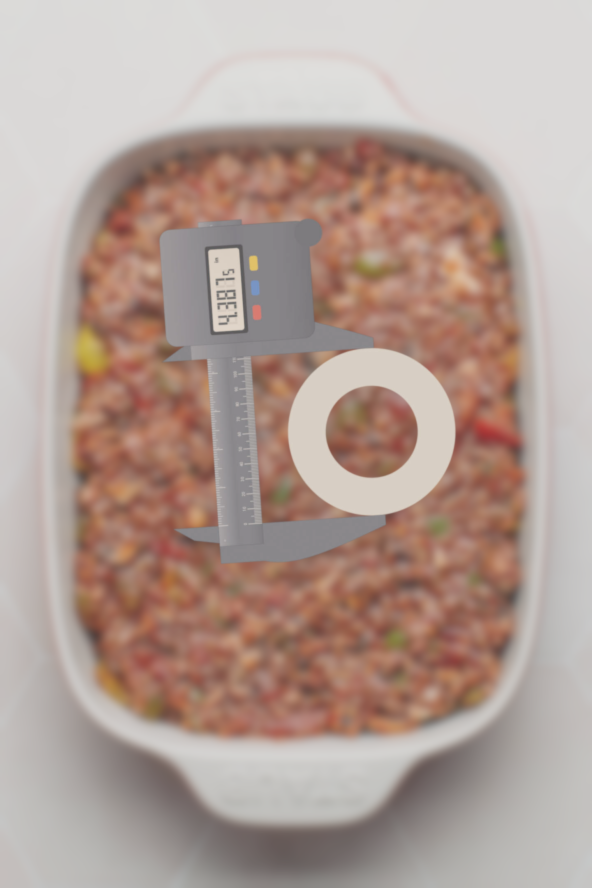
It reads 4.3875 in
